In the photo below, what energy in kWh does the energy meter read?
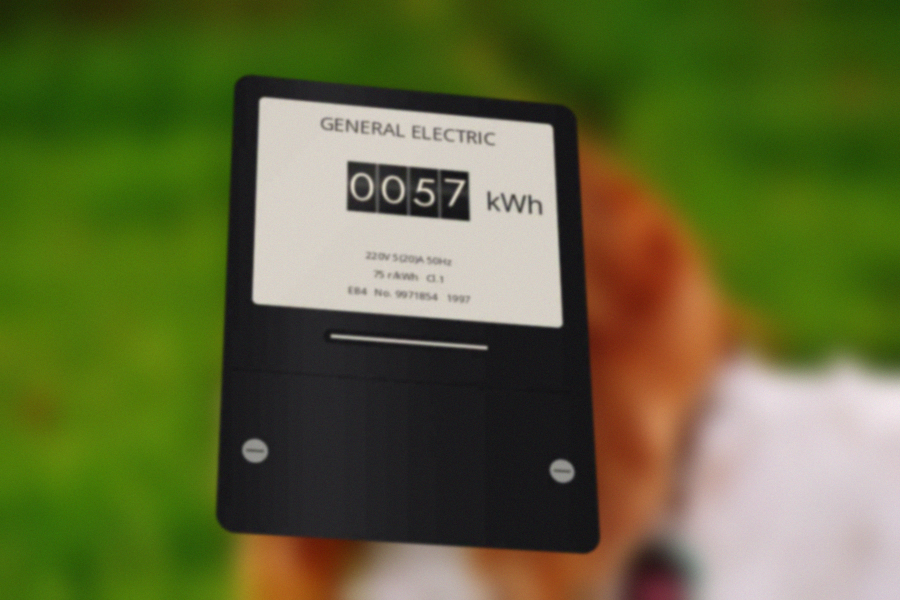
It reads 57 kWh
